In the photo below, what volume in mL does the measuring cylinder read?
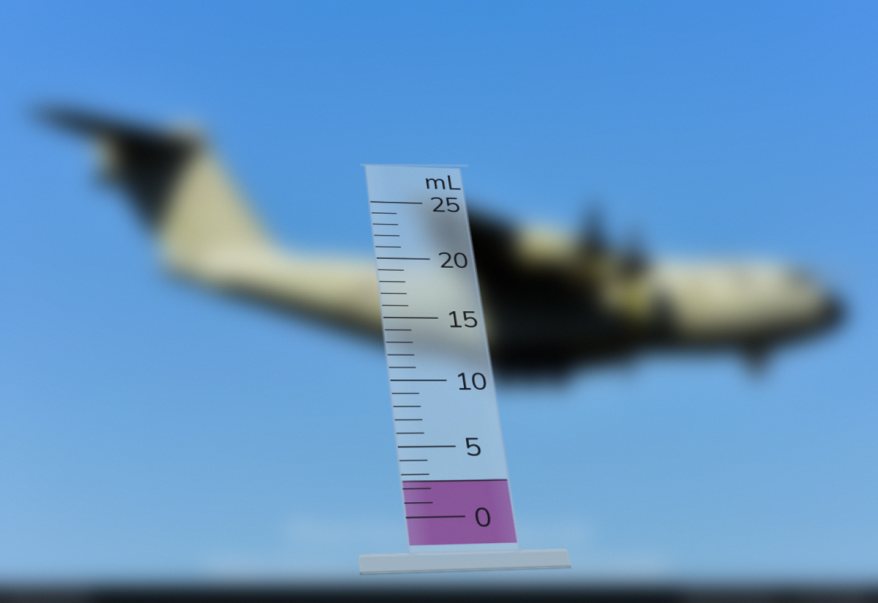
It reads 2.5 mL
